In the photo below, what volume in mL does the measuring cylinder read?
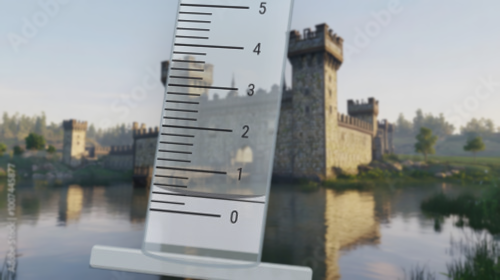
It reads 0.4 mL
